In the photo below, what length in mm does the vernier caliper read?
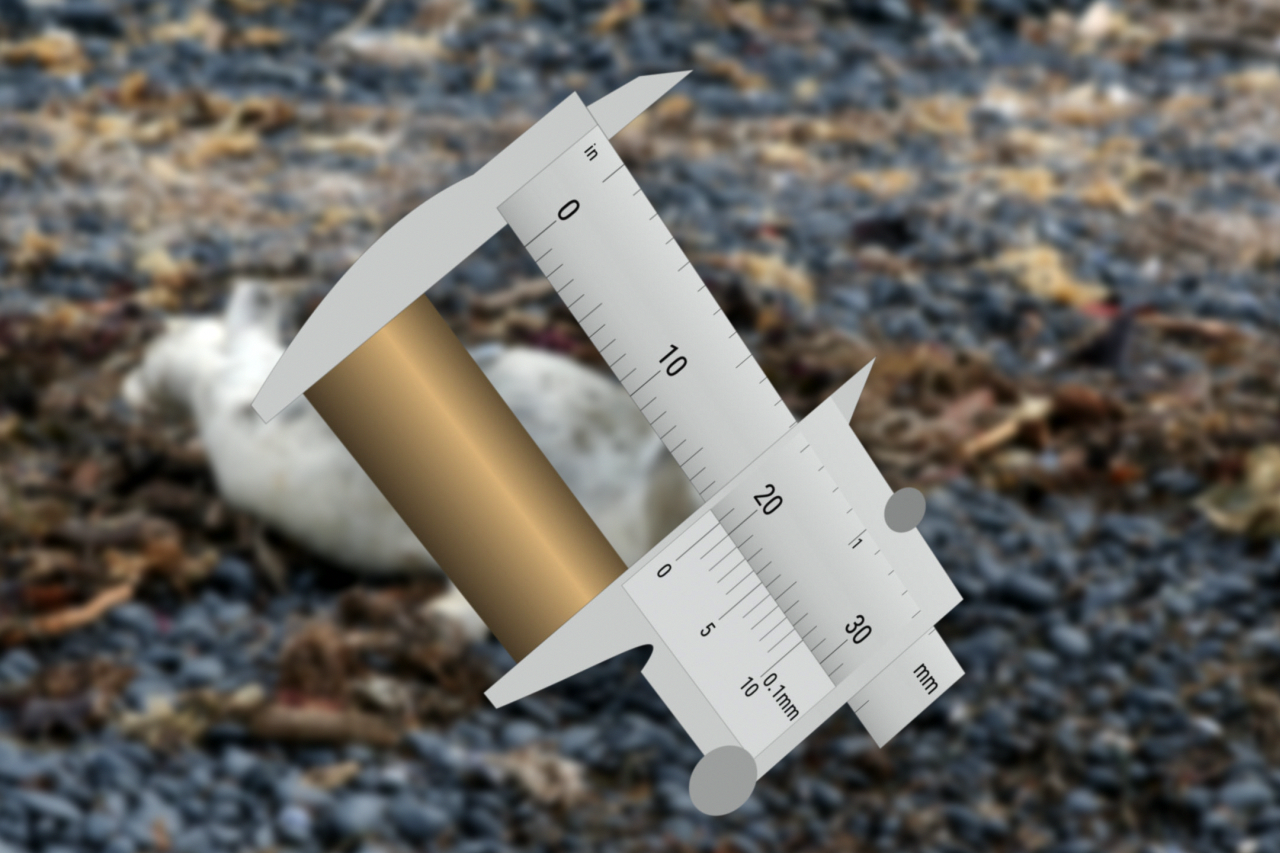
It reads 19.1 mm
